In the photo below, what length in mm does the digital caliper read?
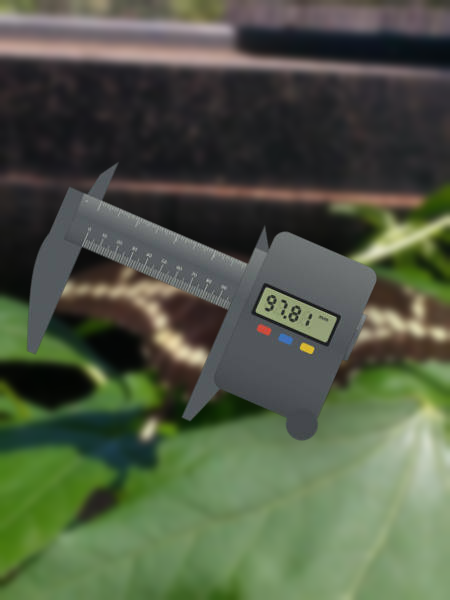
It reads 97.81 mm
